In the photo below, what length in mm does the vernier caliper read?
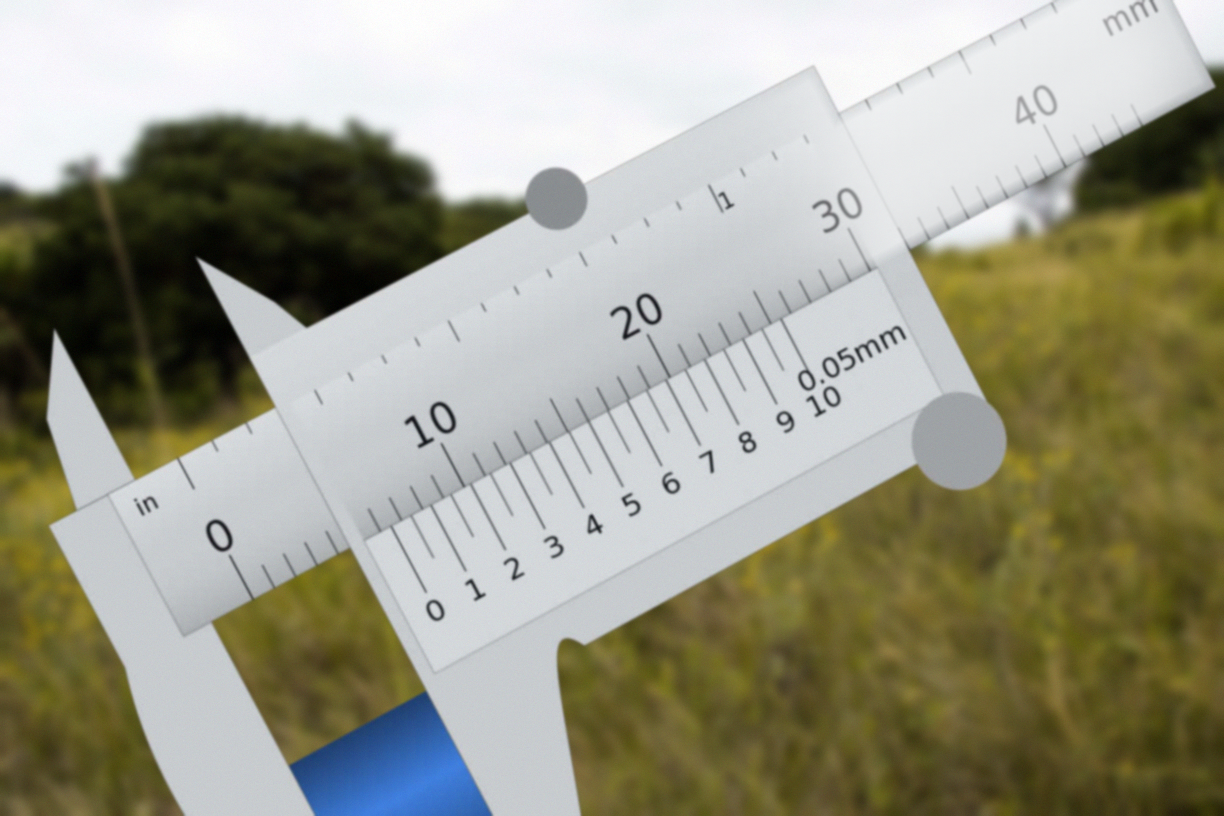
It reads 6.5 mm
